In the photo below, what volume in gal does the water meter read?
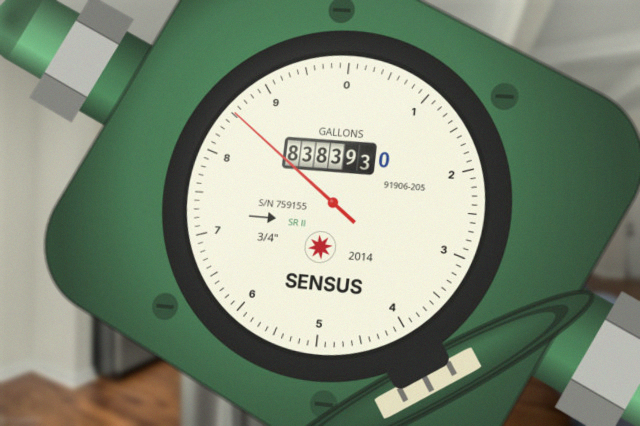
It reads 8383928.5 gal
